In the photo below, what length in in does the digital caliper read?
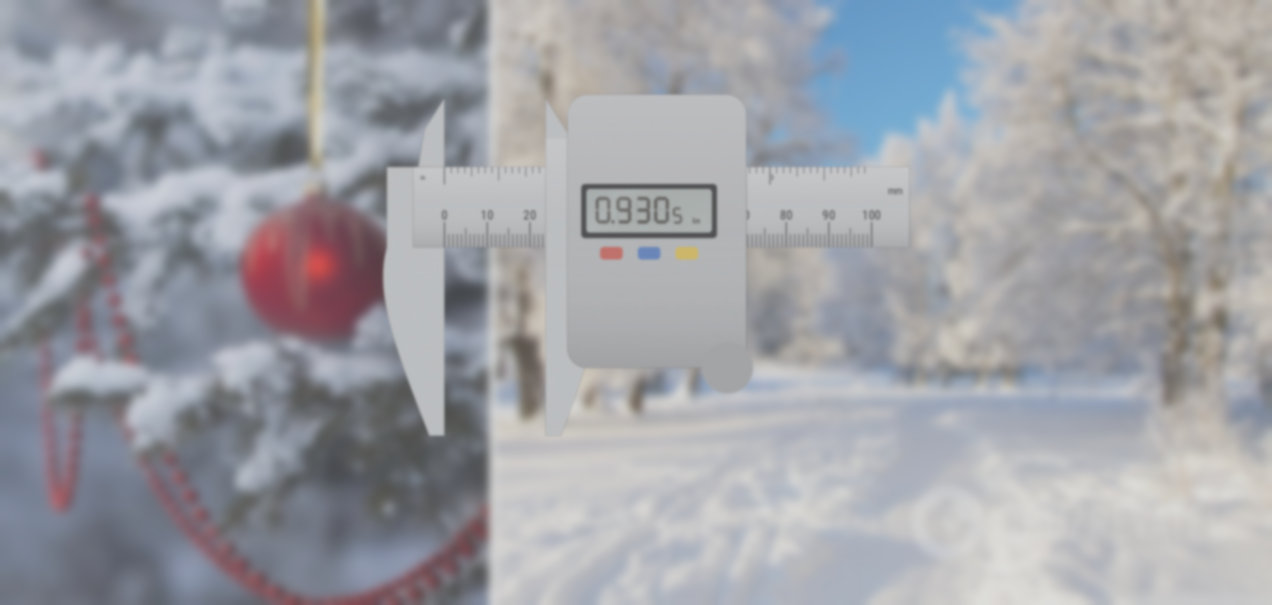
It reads 0.9305 in
